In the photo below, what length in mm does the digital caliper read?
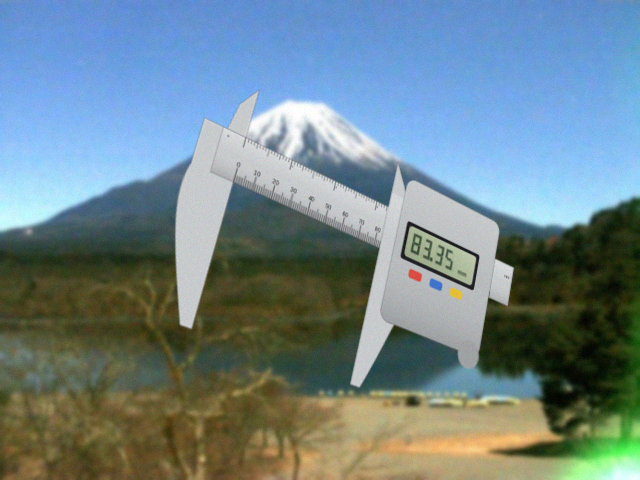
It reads 83.35 mm
